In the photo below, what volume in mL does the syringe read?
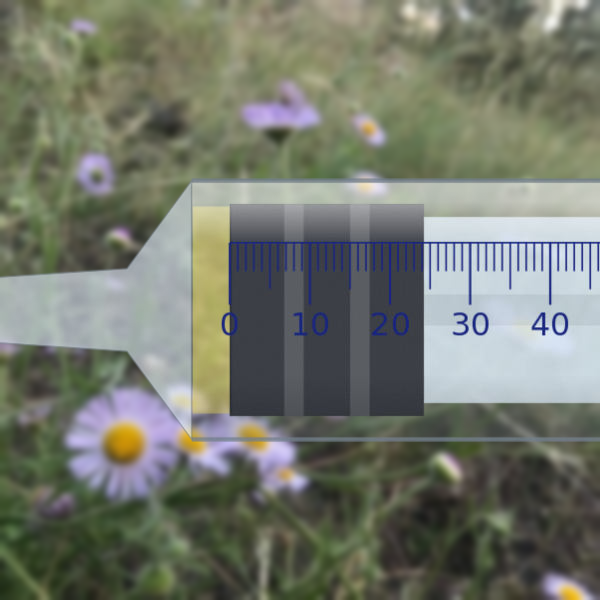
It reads 0 mL
